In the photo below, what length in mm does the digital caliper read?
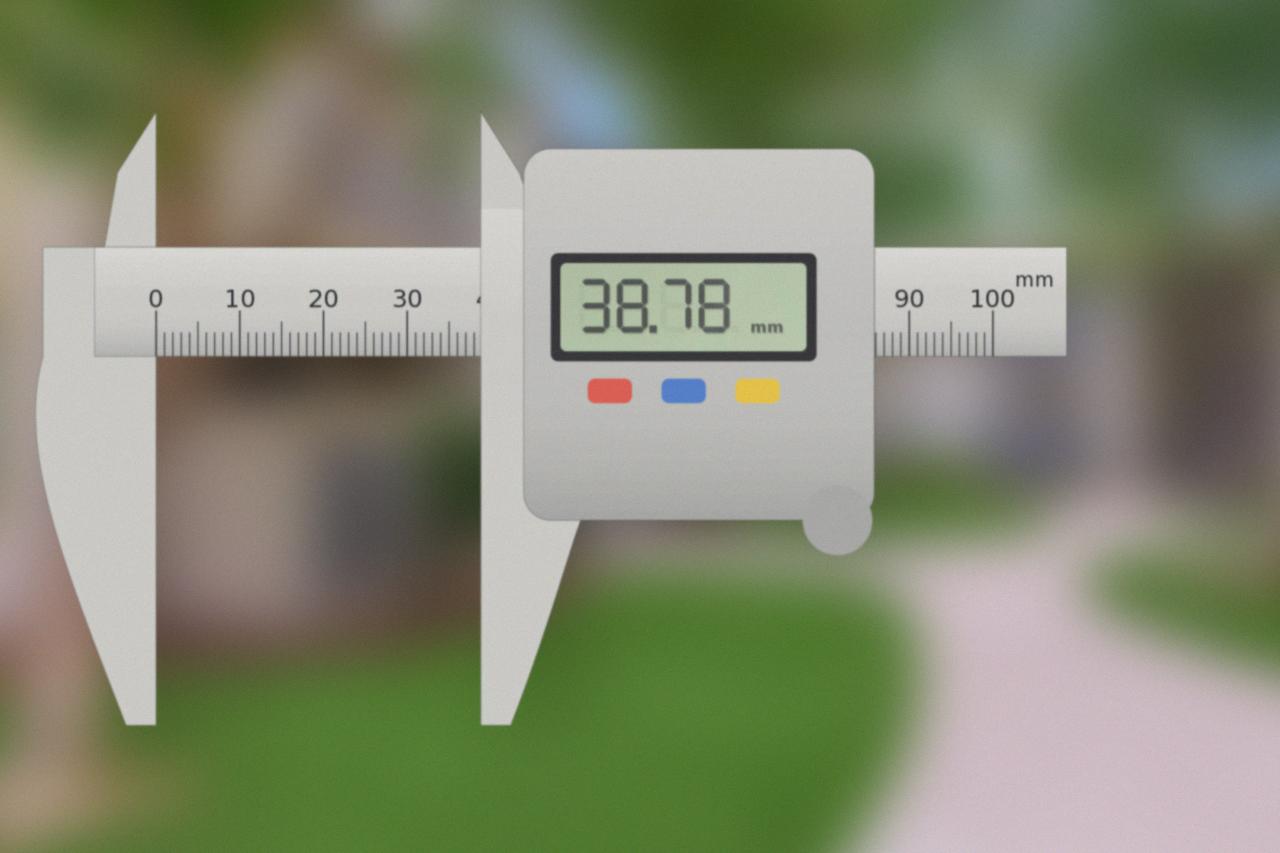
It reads 38.78 mm
